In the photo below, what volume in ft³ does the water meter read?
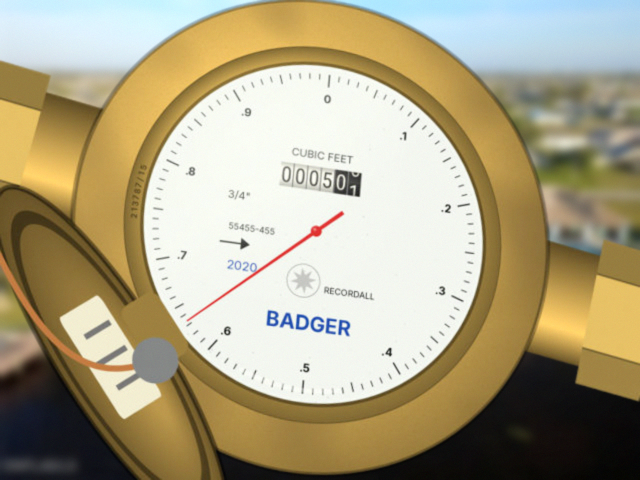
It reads 500.63 ft³
